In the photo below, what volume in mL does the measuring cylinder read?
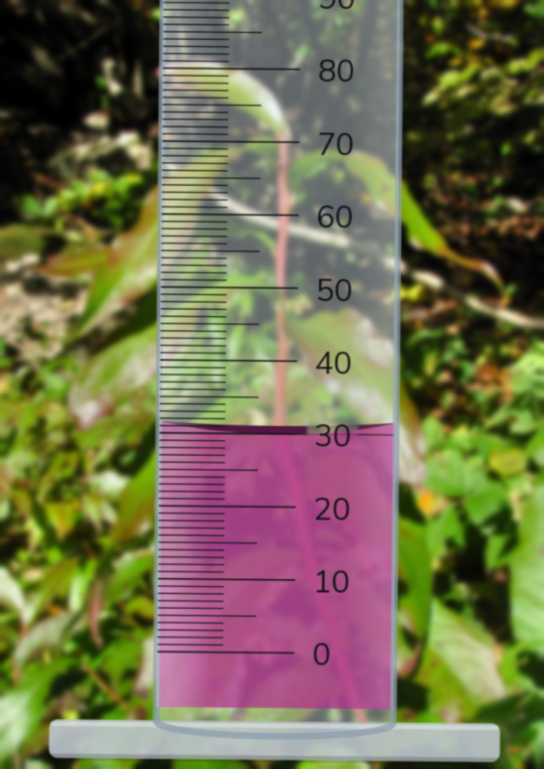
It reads 30 mL
